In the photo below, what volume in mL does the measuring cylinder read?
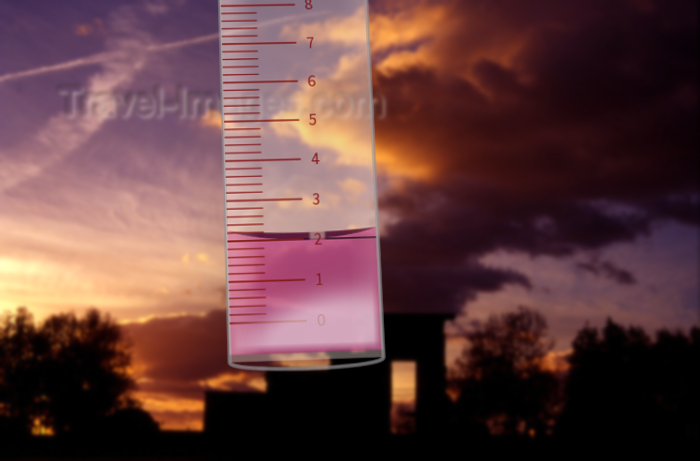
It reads 2 mL
